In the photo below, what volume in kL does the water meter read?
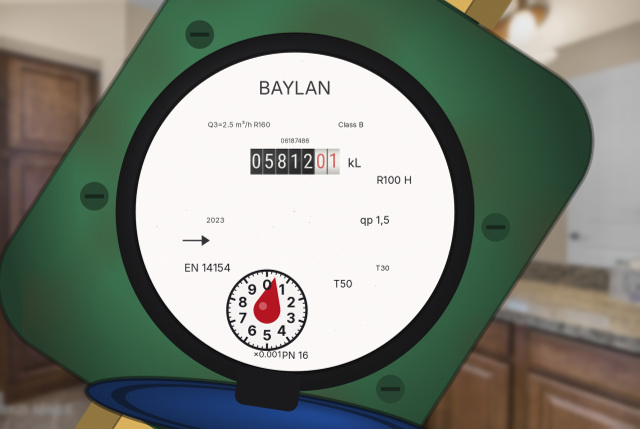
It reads 5812.010 kL
